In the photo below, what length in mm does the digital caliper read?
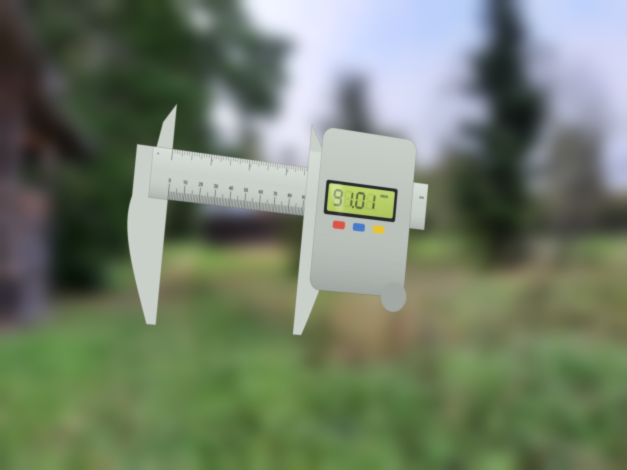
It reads 91.01 mm
